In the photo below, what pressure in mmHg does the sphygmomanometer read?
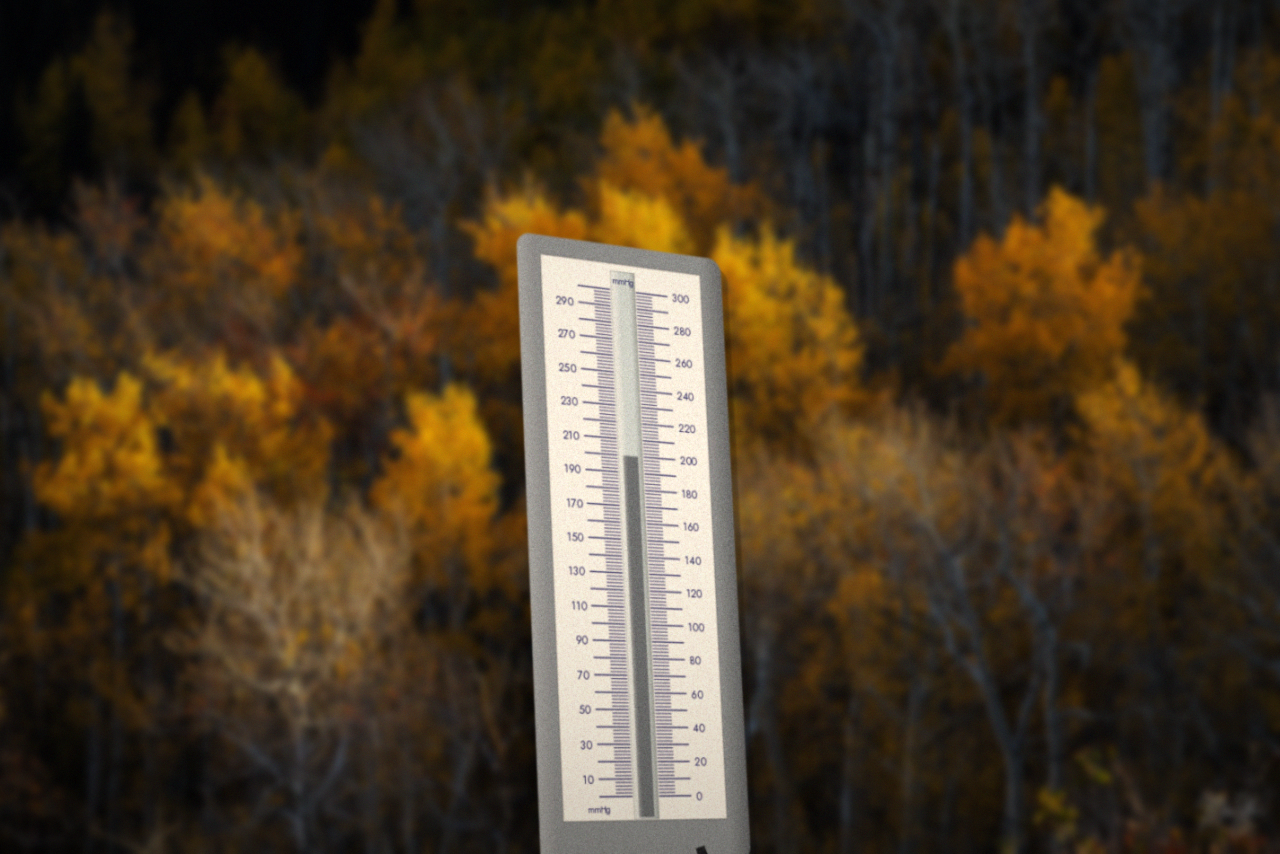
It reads 200 mmHg
